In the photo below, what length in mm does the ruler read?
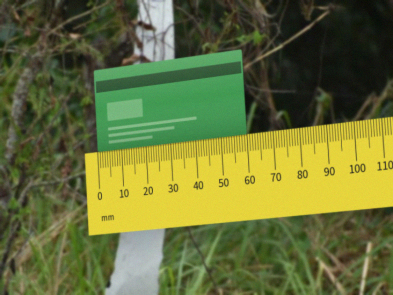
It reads 60 mm
